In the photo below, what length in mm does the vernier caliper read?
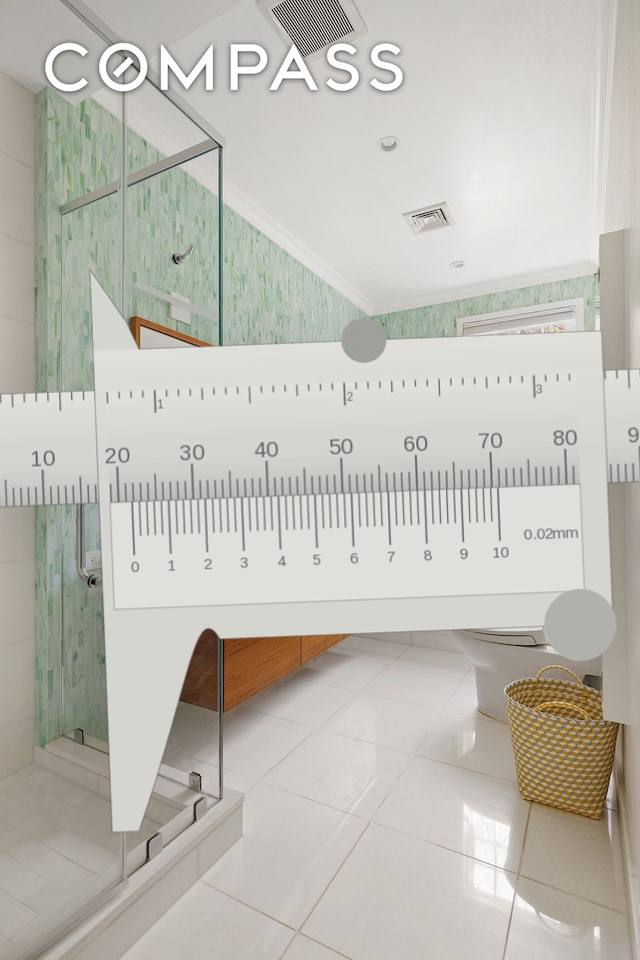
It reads 21.8 mm
